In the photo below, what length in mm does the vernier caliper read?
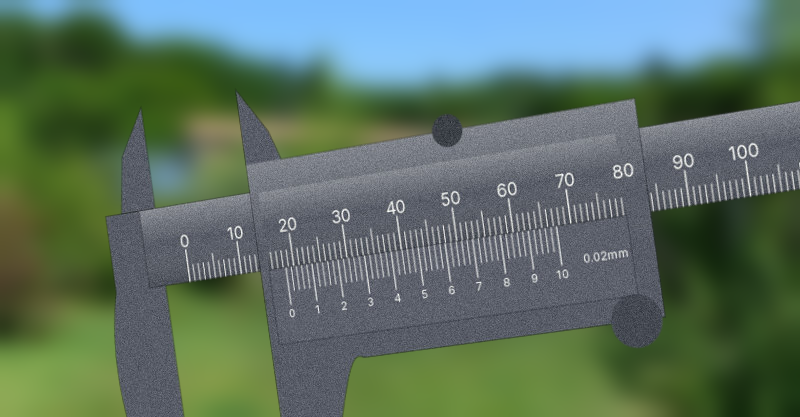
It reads 18.5 mm
